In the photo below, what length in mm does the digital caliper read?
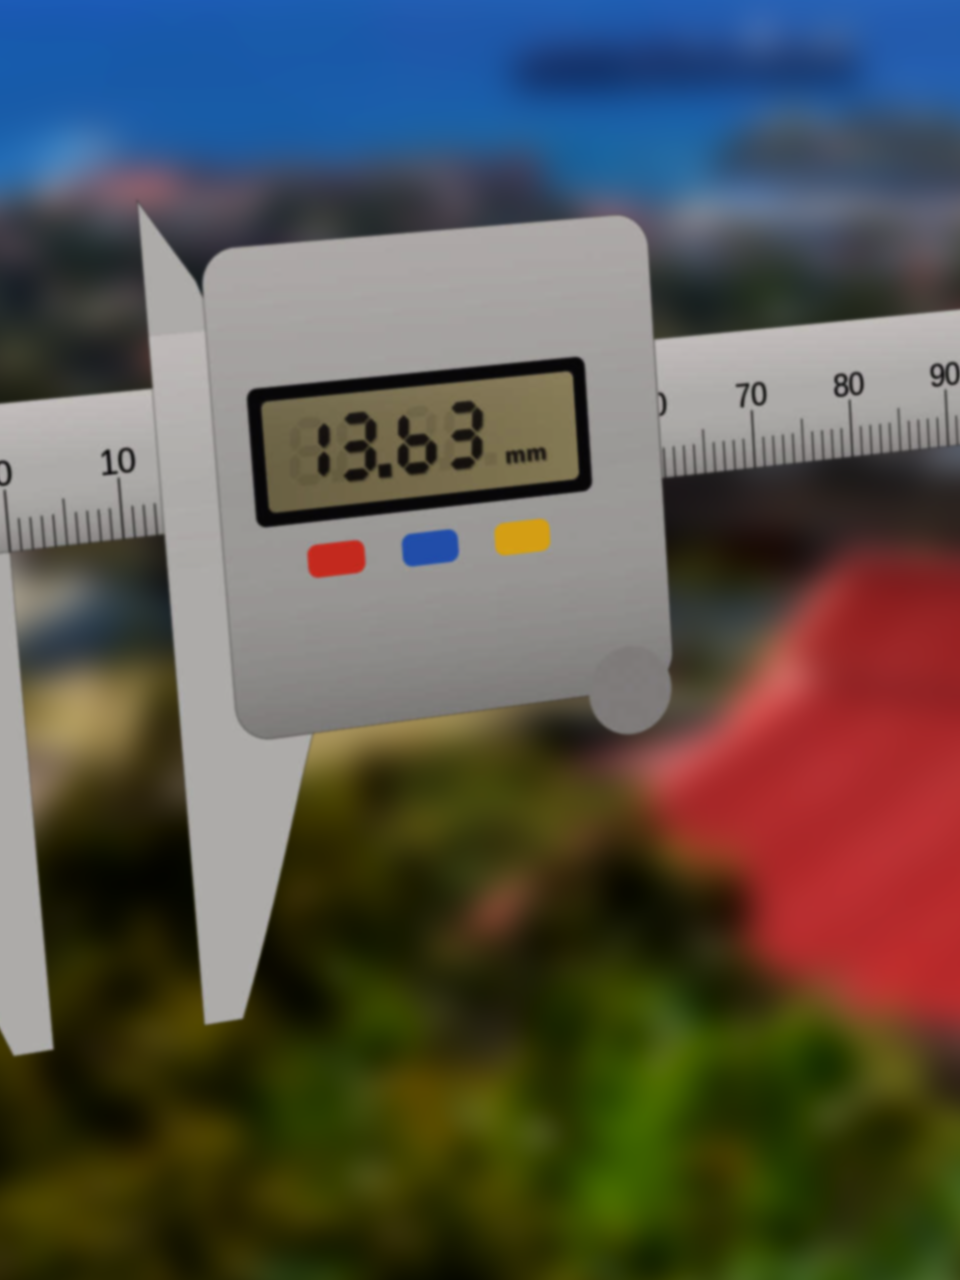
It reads 13.63 mm
